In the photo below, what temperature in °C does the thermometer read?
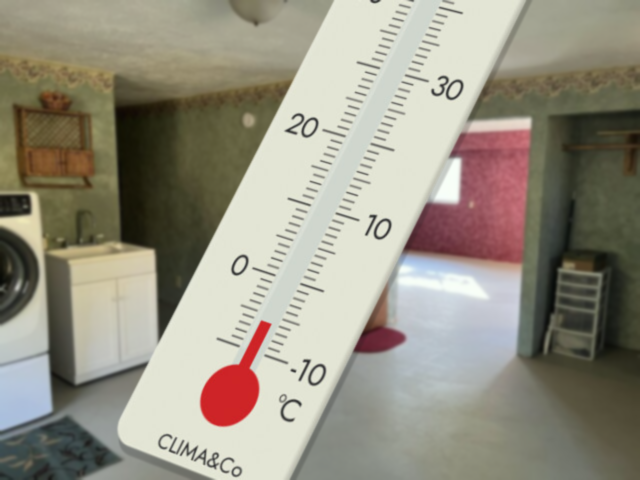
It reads -6 °C
